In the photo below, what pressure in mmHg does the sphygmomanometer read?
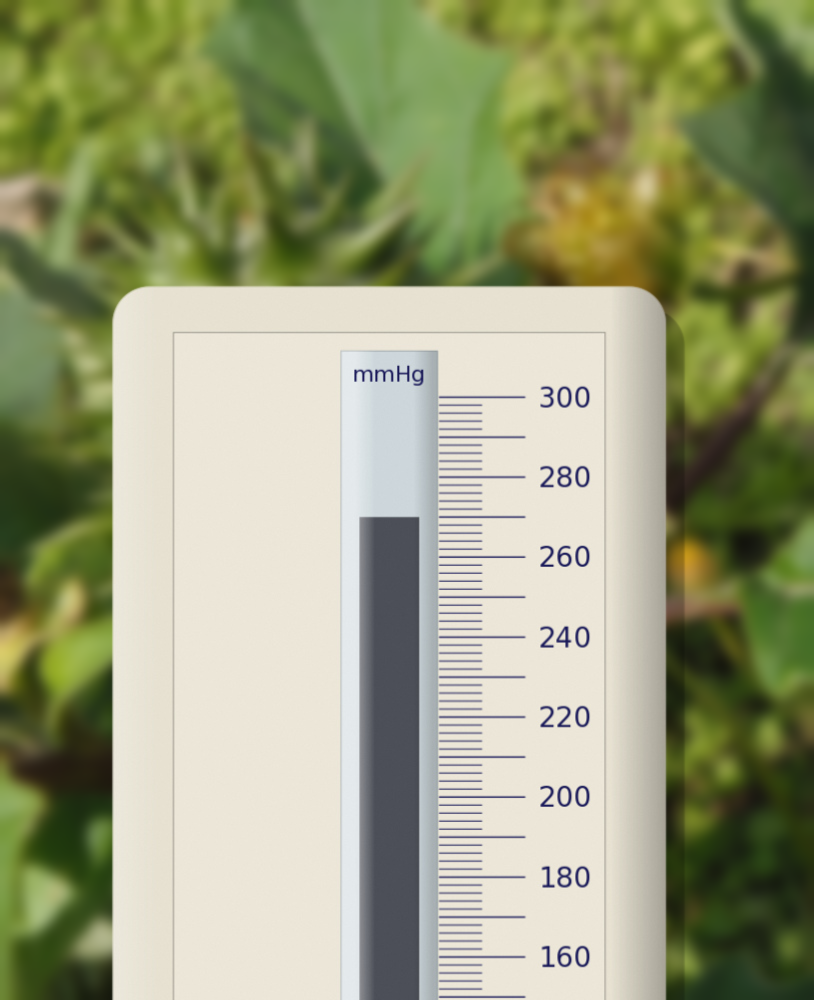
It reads 270 mmHg
